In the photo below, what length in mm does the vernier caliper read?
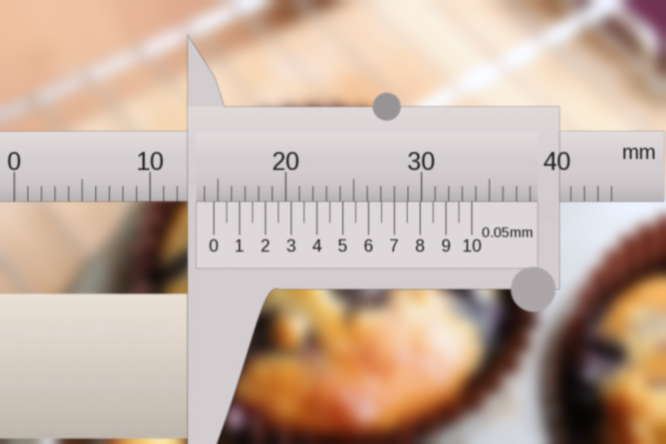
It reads 14.7 mm
